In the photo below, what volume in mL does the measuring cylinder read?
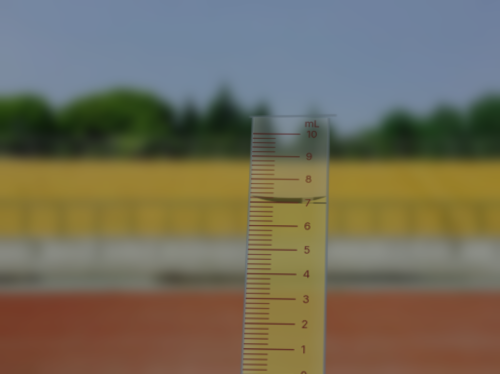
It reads 7 mL
